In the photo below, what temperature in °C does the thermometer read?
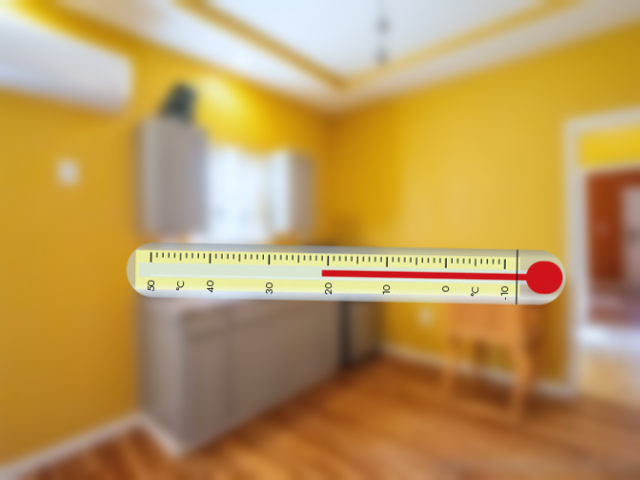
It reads 21 °C
